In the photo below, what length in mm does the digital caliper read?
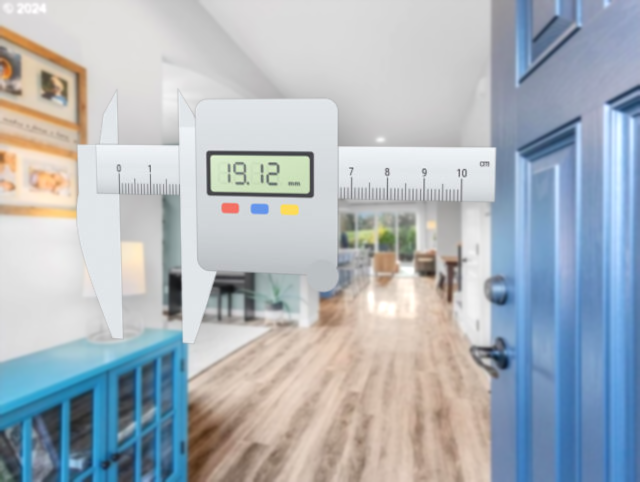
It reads 19.12 mm
